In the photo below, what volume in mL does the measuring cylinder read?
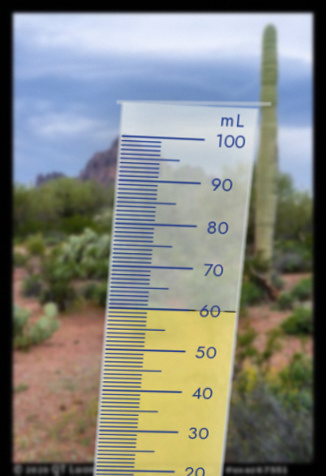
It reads 60 mL
